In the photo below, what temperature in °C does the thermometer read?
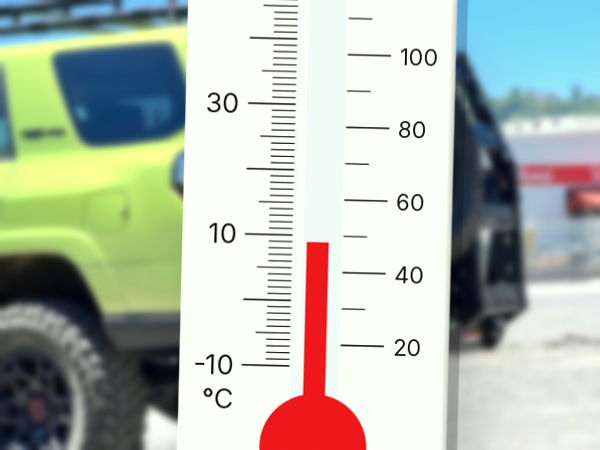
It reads 9 °C
